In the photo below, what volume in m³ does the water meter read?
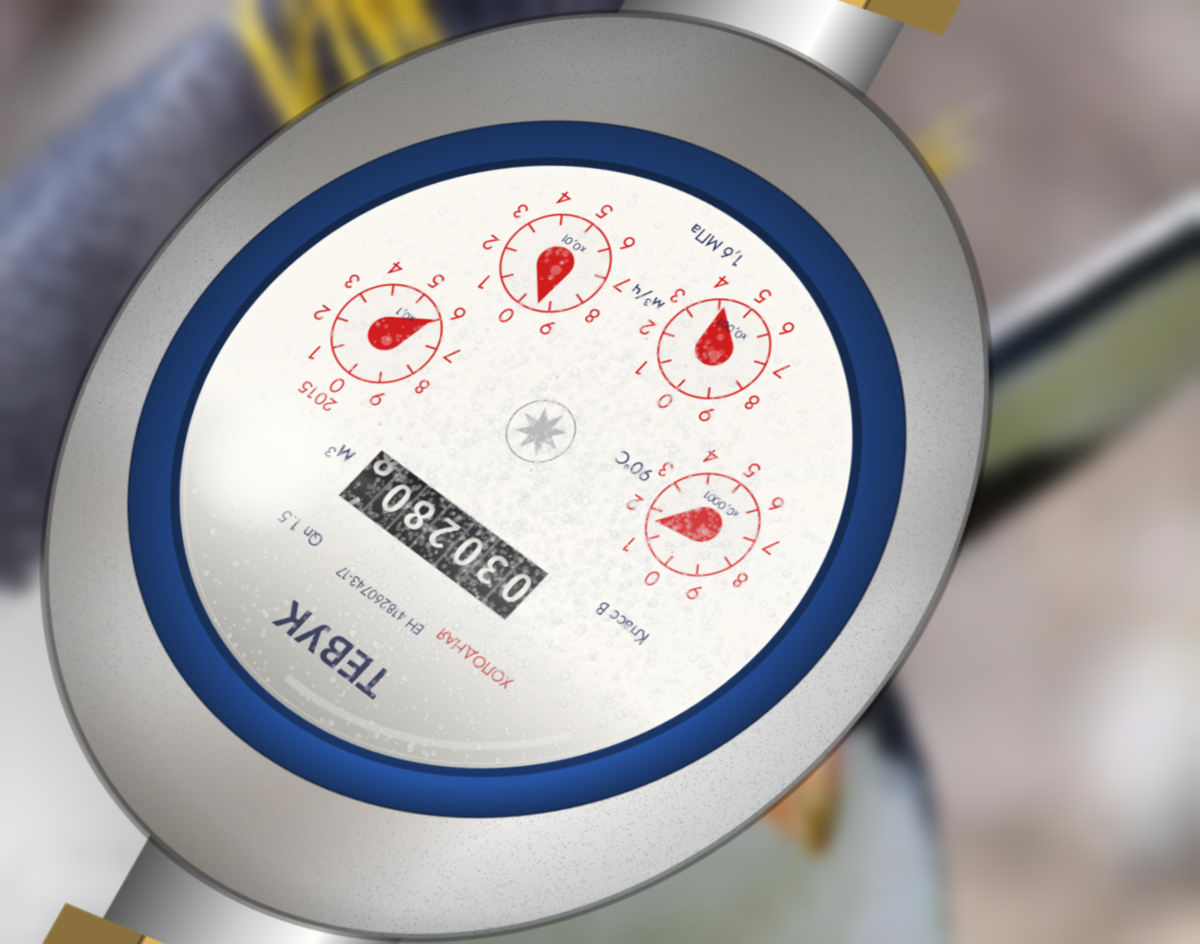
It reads 302807.5941 m³
